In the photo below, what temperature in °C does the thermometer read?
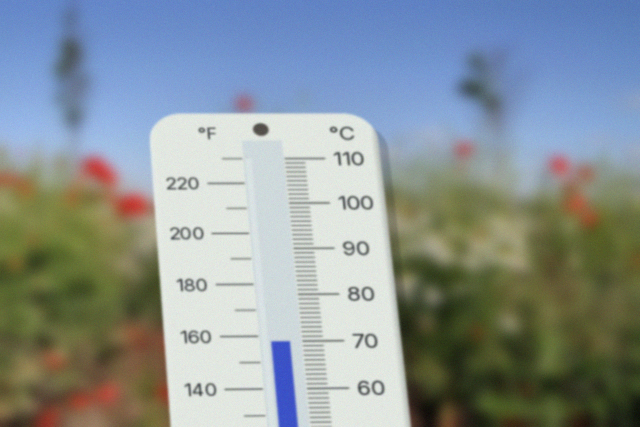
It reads 70 °C
